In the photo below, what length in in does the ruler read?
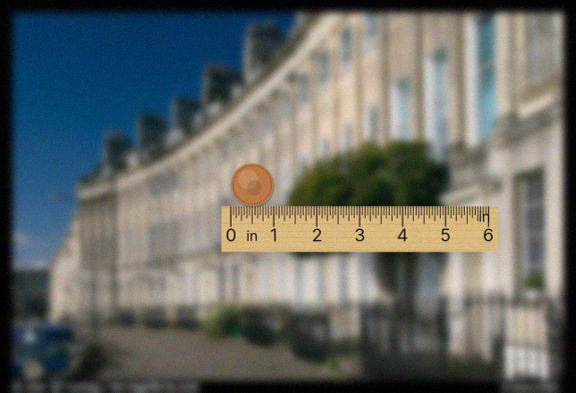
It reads 1 in
